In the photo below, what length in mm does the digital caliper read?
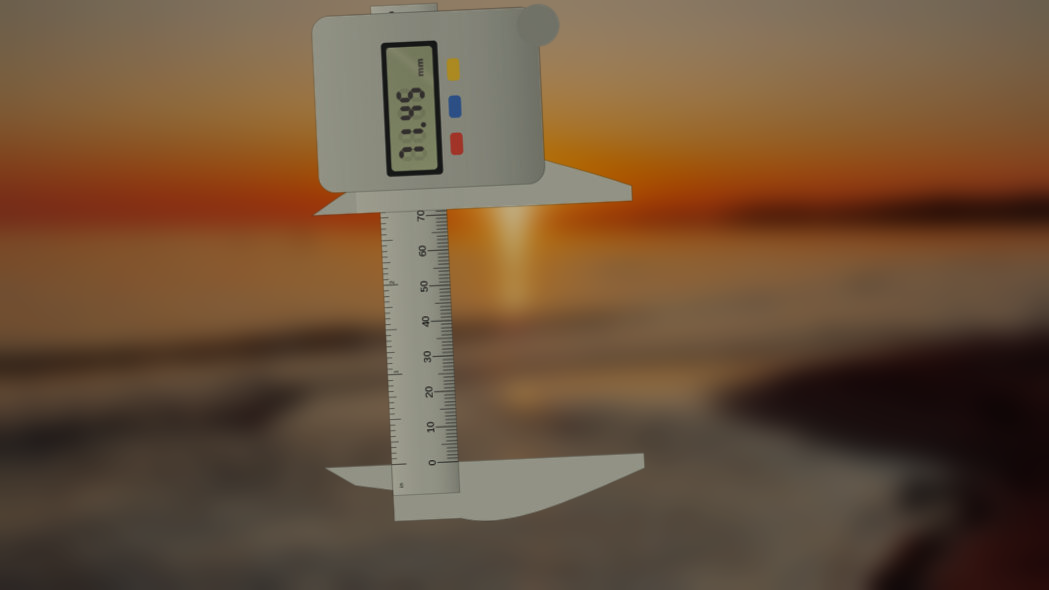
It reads 71.45 mm
